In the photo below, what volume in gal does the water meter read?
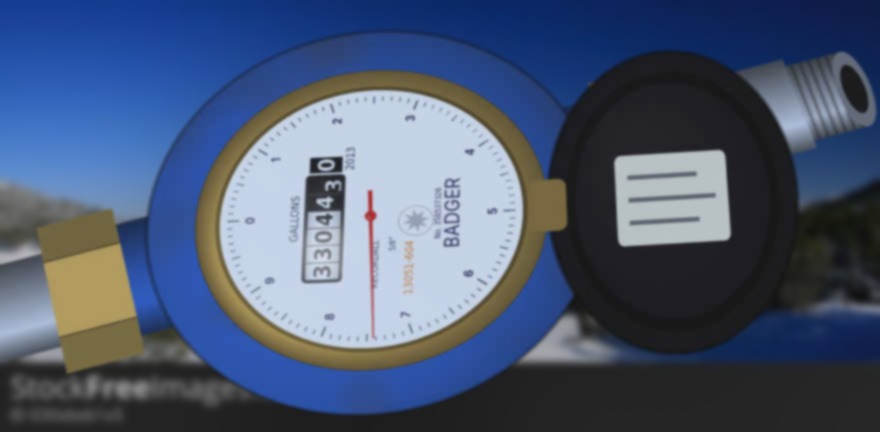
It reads 3304427.4 gal
